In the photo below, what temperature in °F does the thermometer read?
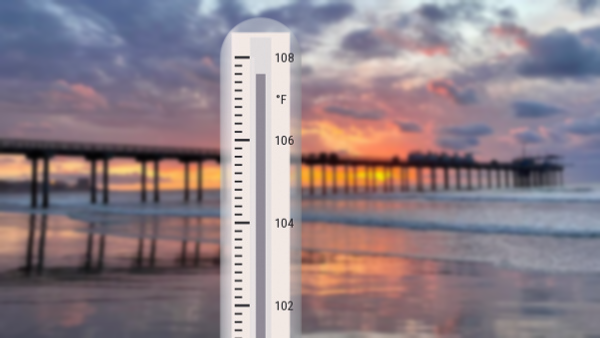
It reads 107.6 °F
